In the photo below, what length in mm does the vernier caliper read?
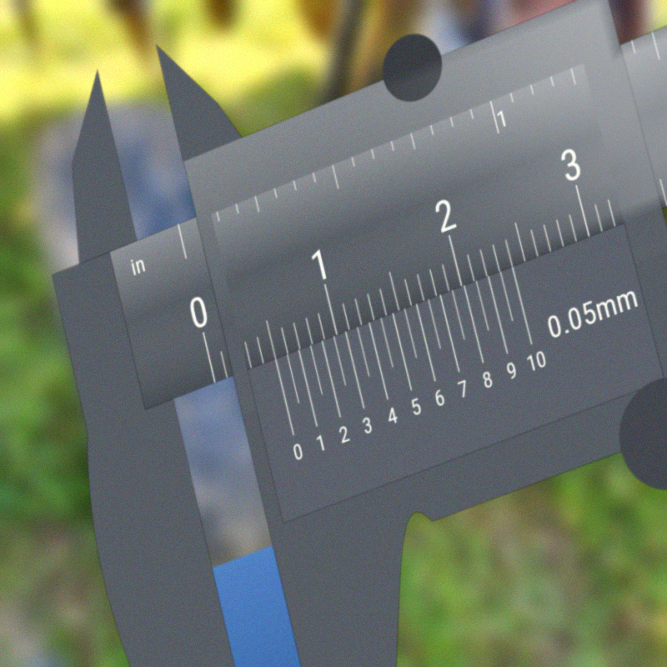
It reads 5.0 mm
